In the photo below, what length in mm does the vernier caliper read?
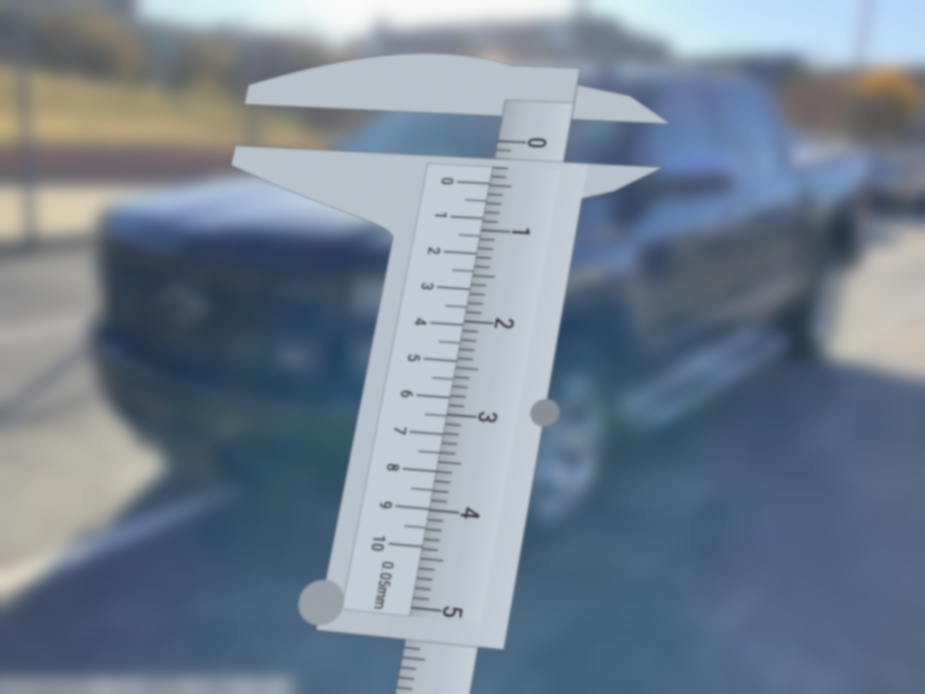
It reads 4.8 mm
